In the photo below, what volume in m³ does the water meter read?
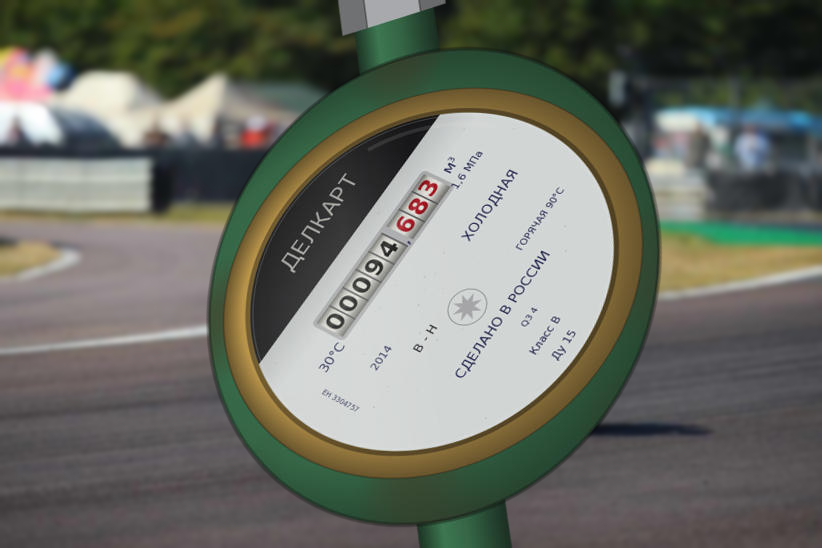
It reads 94.683 m³
